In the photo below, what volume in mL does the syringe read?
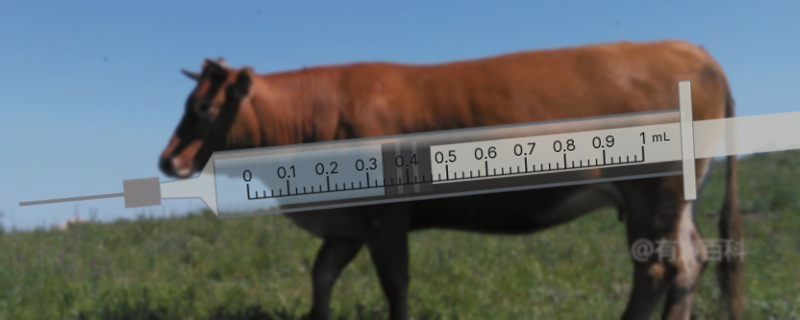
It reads 0.34 mL
